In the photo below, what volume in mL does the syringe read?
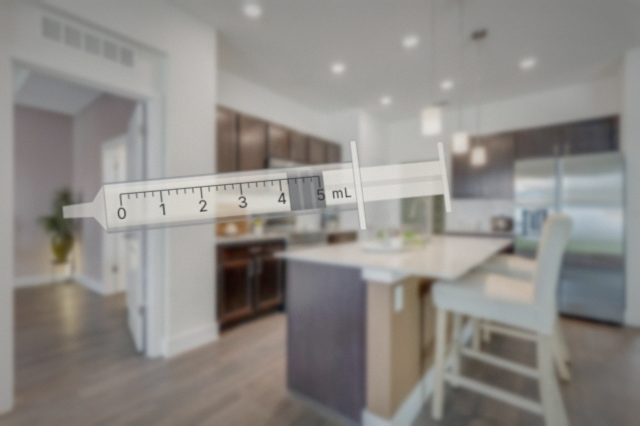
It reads 4.2 mL
